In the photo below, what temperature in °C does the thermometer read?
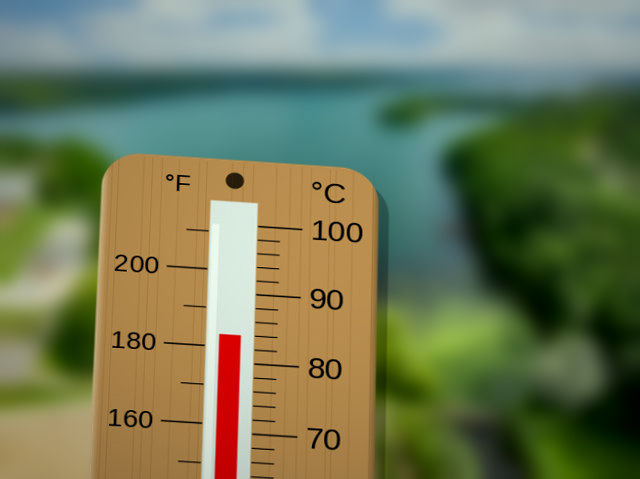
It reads 84 °C
